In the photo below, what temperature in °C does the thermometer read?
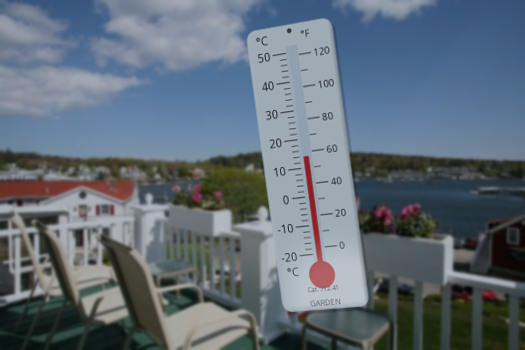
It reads 14 °C
